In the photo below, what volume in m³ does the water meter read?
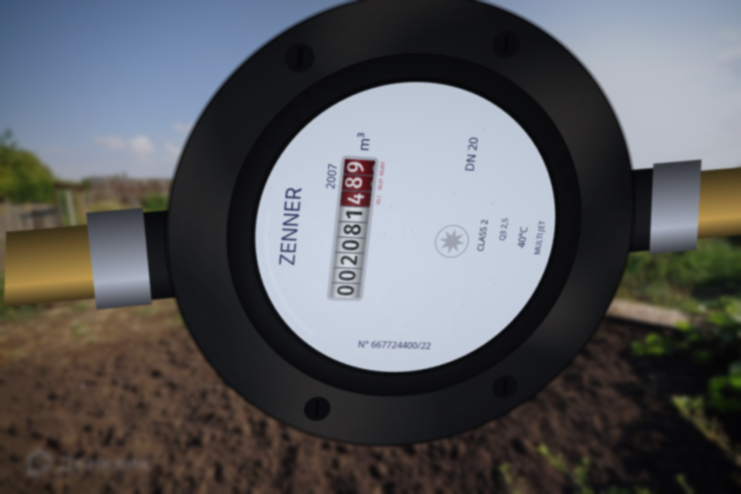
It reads 2081.489 m³
